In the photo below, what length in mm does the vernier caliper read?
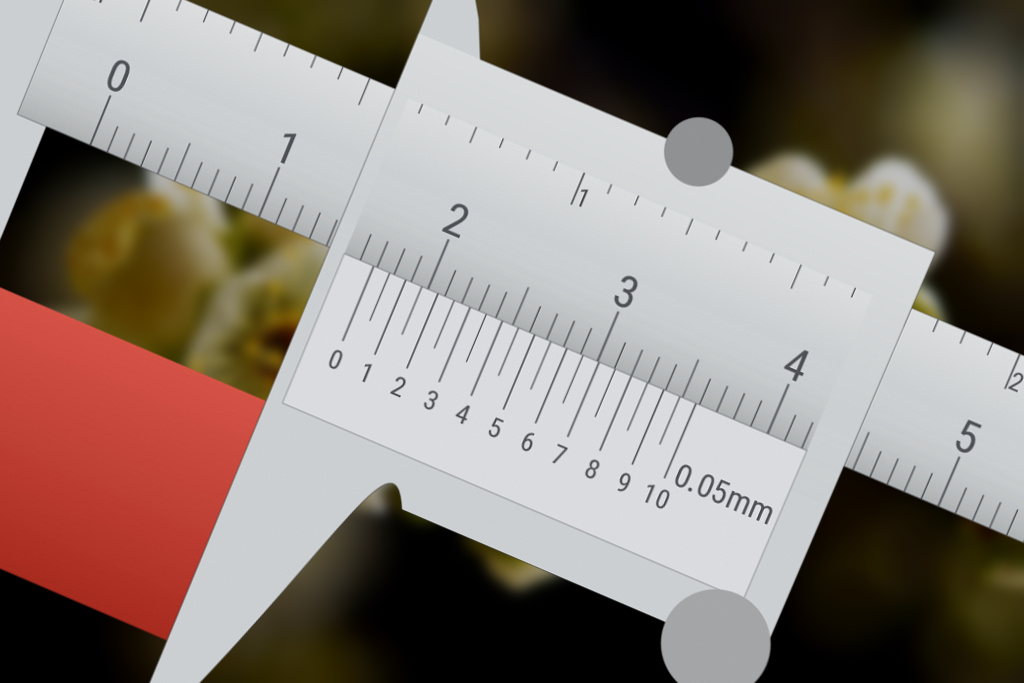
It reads 16.8 mm
